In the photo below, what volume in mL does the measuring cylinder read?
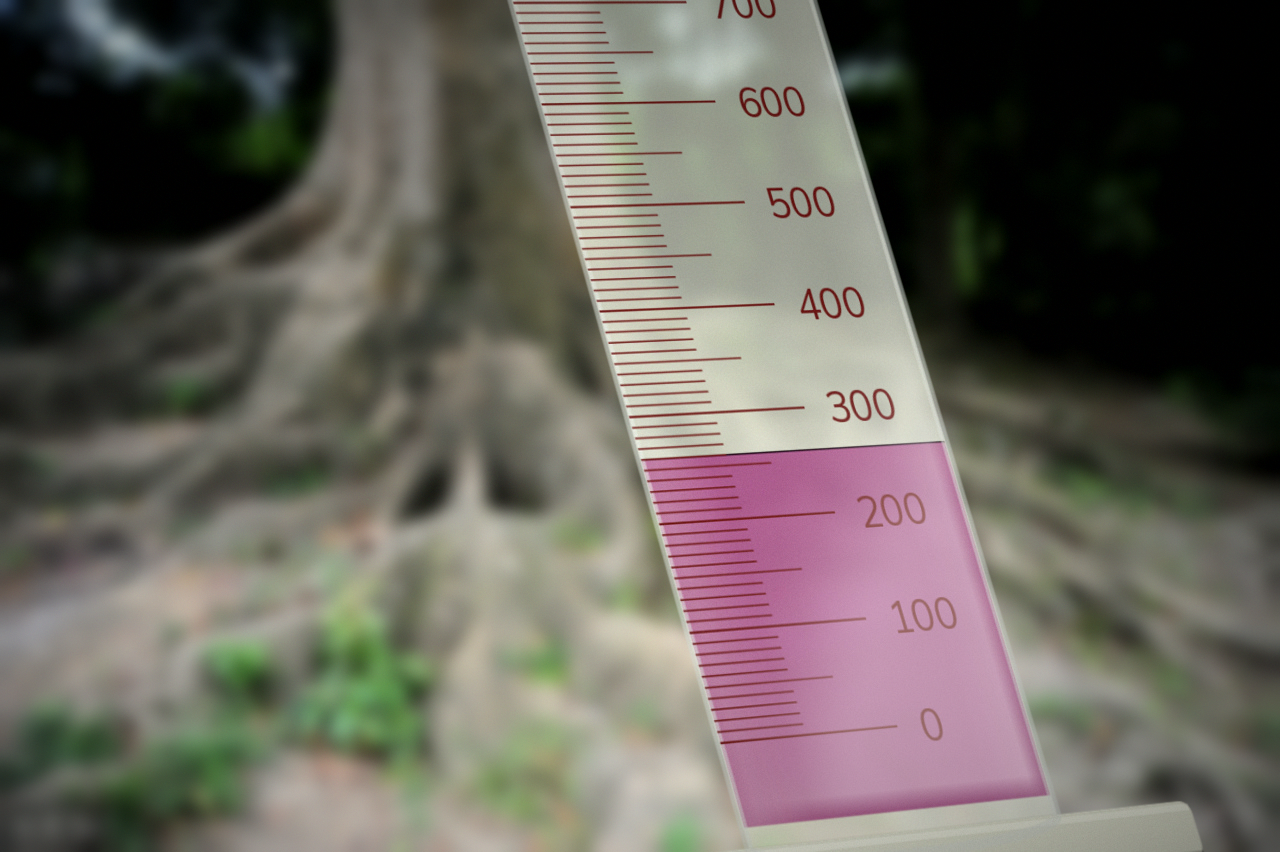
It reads 260 mL
